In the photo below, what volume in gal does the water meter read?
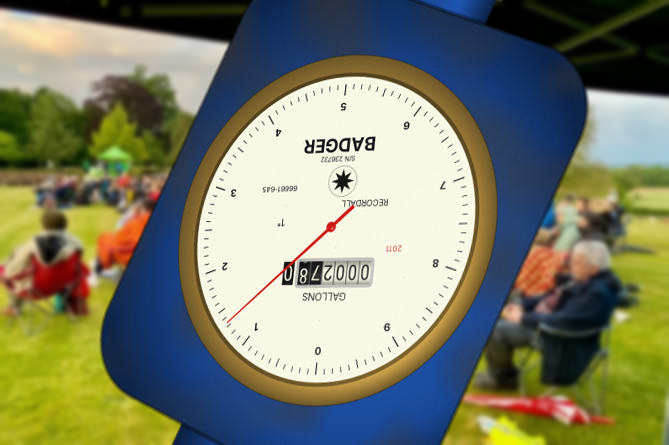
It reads 2781.3 gal
